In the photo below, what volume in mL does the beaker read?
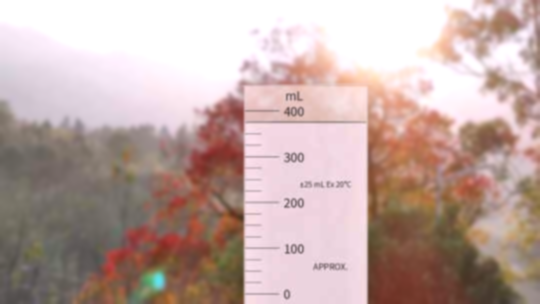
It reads 375 mL
